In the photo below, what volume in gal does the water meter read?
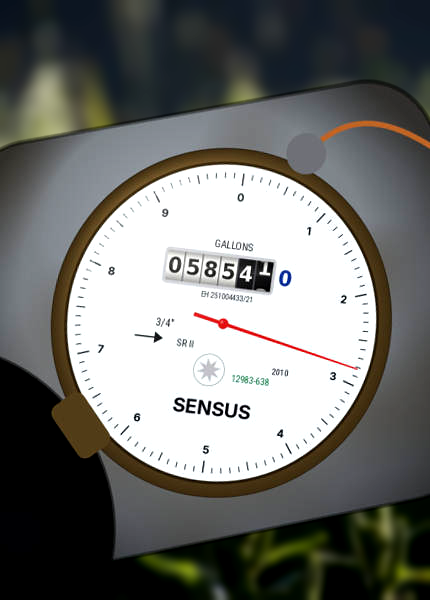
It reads 585412.8 gal
